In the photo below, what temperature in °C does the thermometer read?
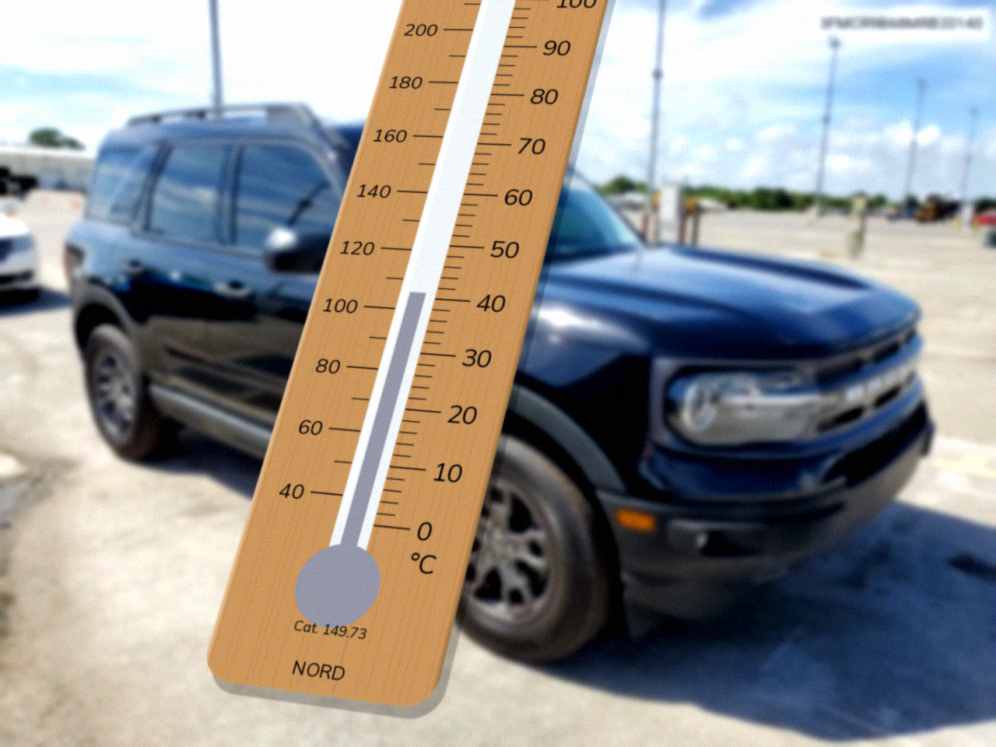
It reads 41 °C
